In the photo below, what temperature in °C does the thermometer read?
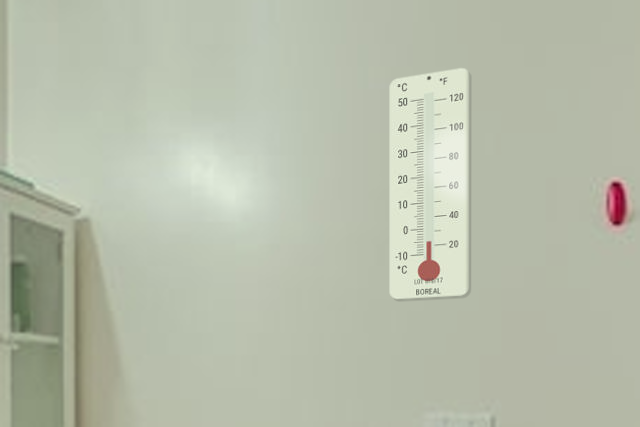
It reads -5 °C
